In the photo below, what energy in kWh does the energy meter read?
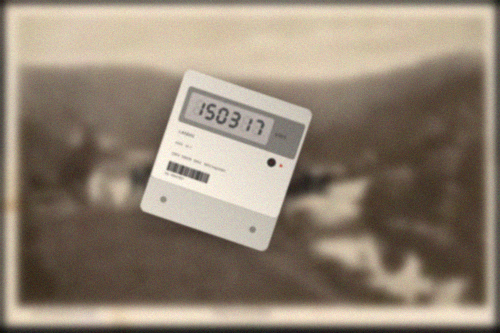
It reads 150317 kWh
